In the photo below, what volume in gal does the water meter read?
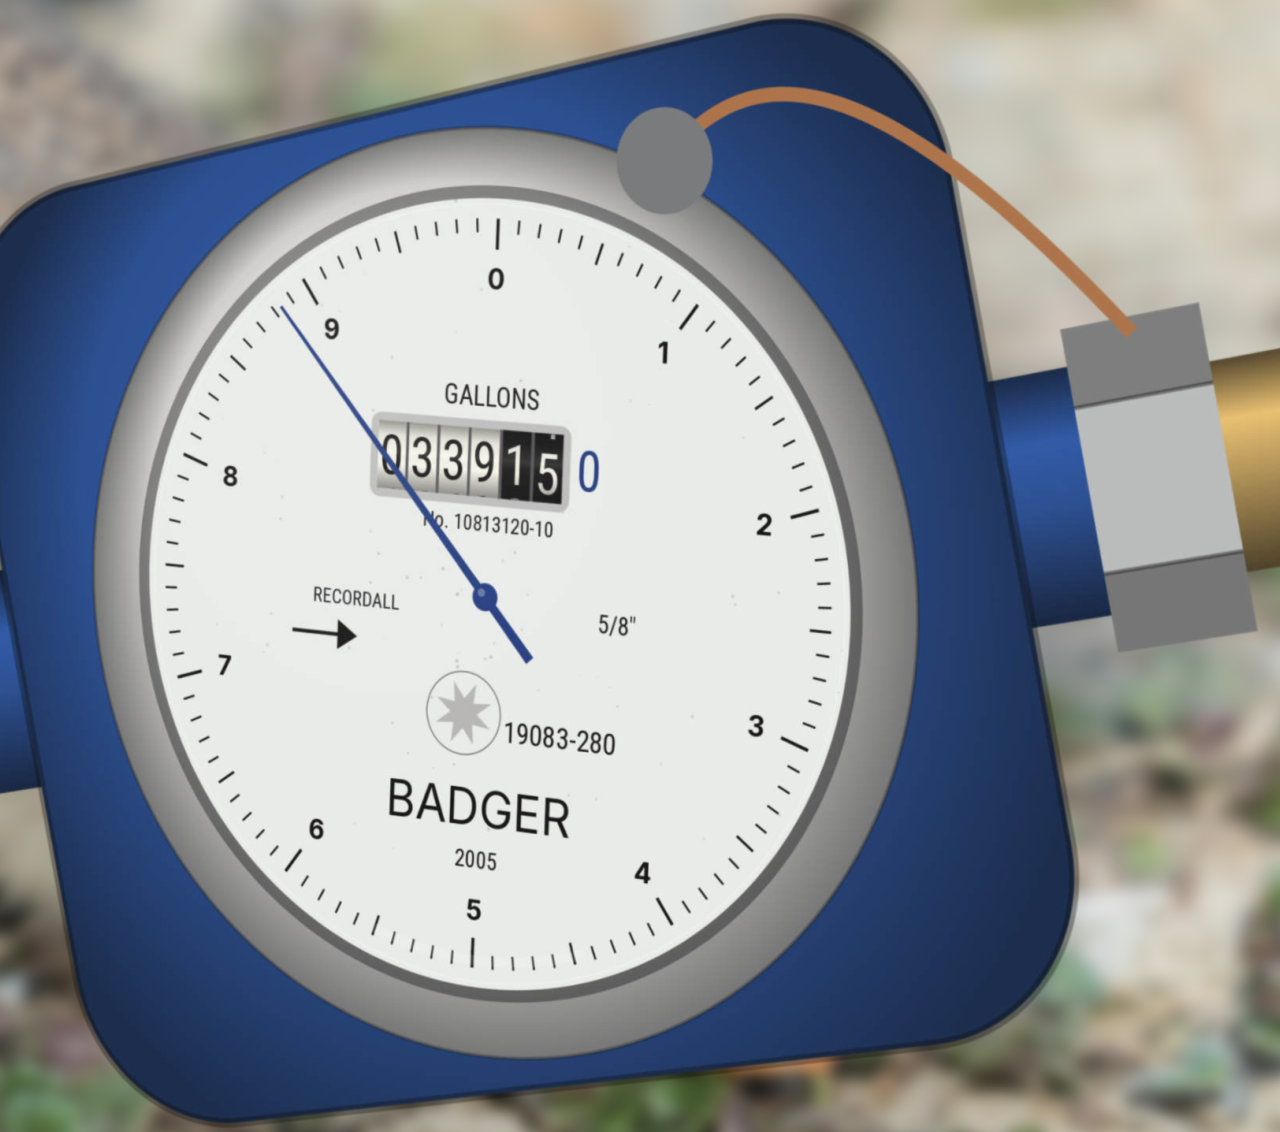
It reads 339148.8 gal
